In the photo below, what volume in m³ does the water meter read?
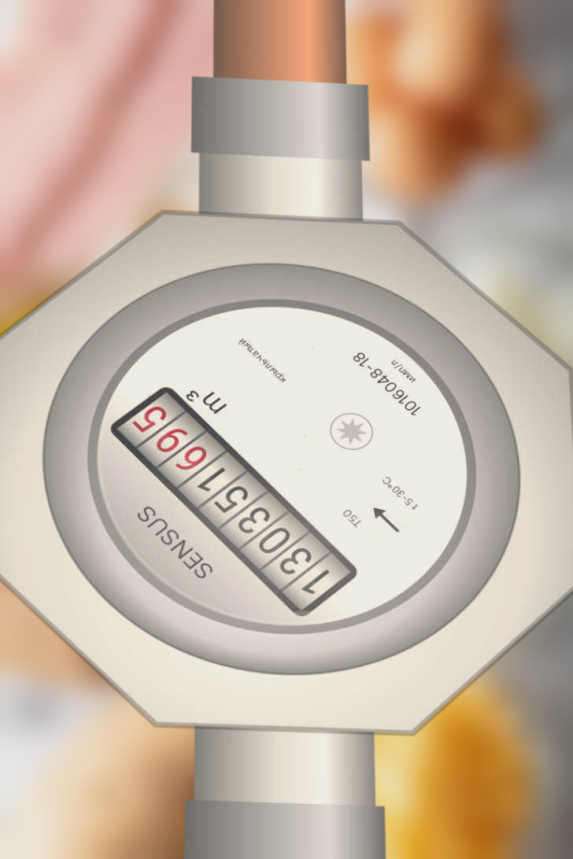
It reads 130351.695 m³
